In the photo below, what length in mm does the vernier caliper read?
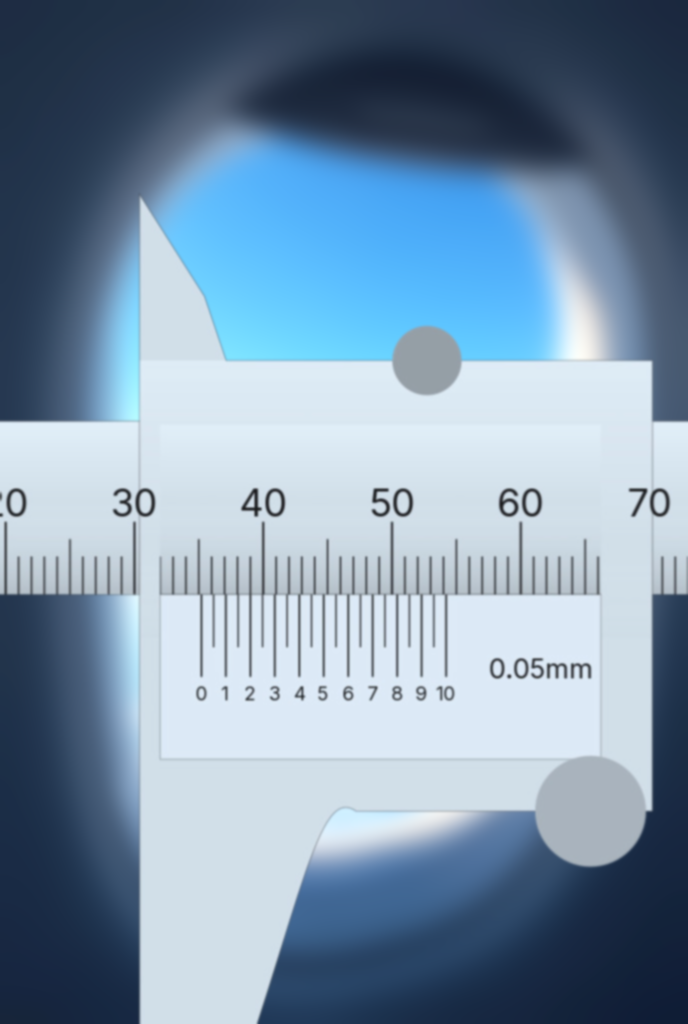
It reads 35.2 mm
